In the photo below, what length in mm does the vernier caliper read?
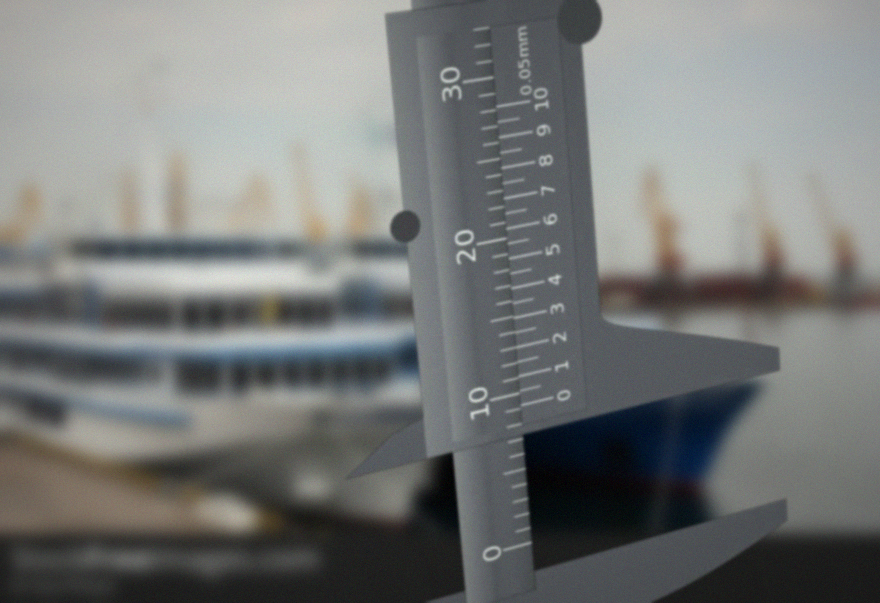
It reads 9.2 mm
